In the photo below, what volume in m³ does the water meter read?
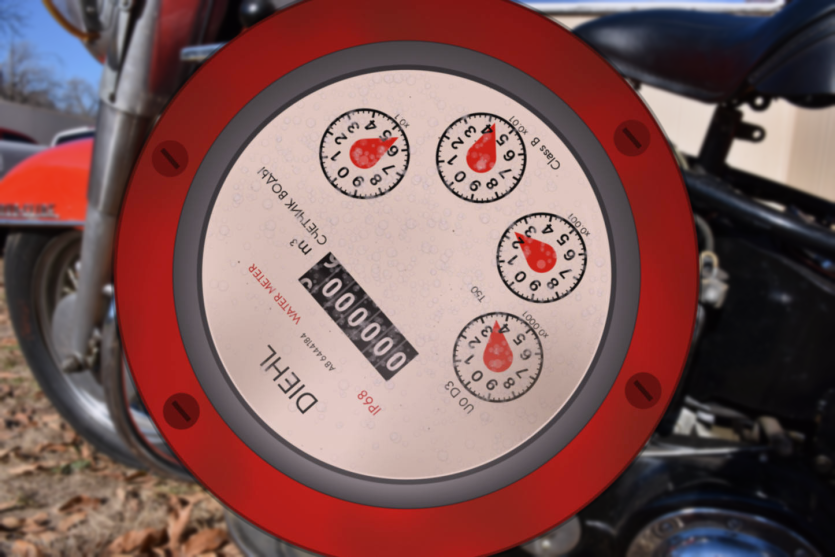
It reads 5.5423 m³
